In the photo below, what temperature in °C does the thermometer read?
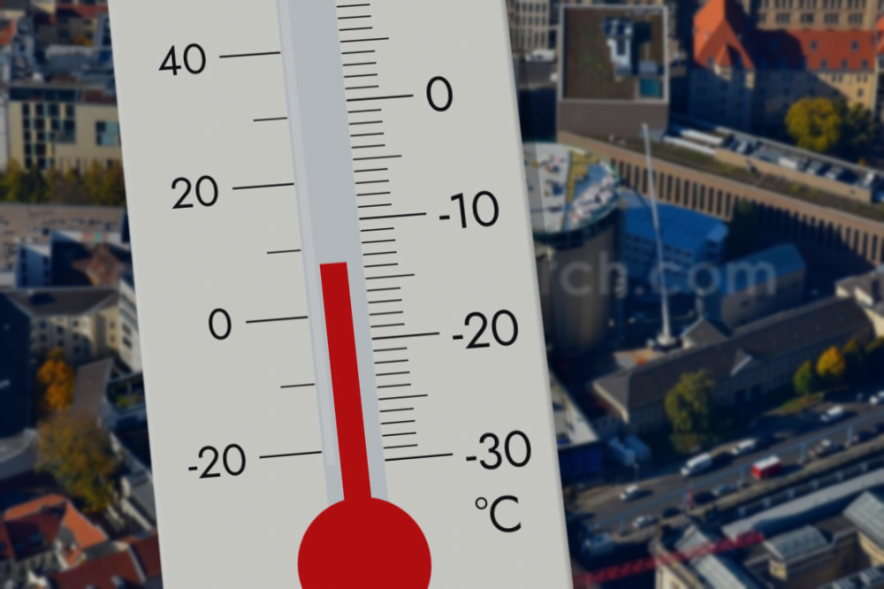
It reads -13.5 °C
